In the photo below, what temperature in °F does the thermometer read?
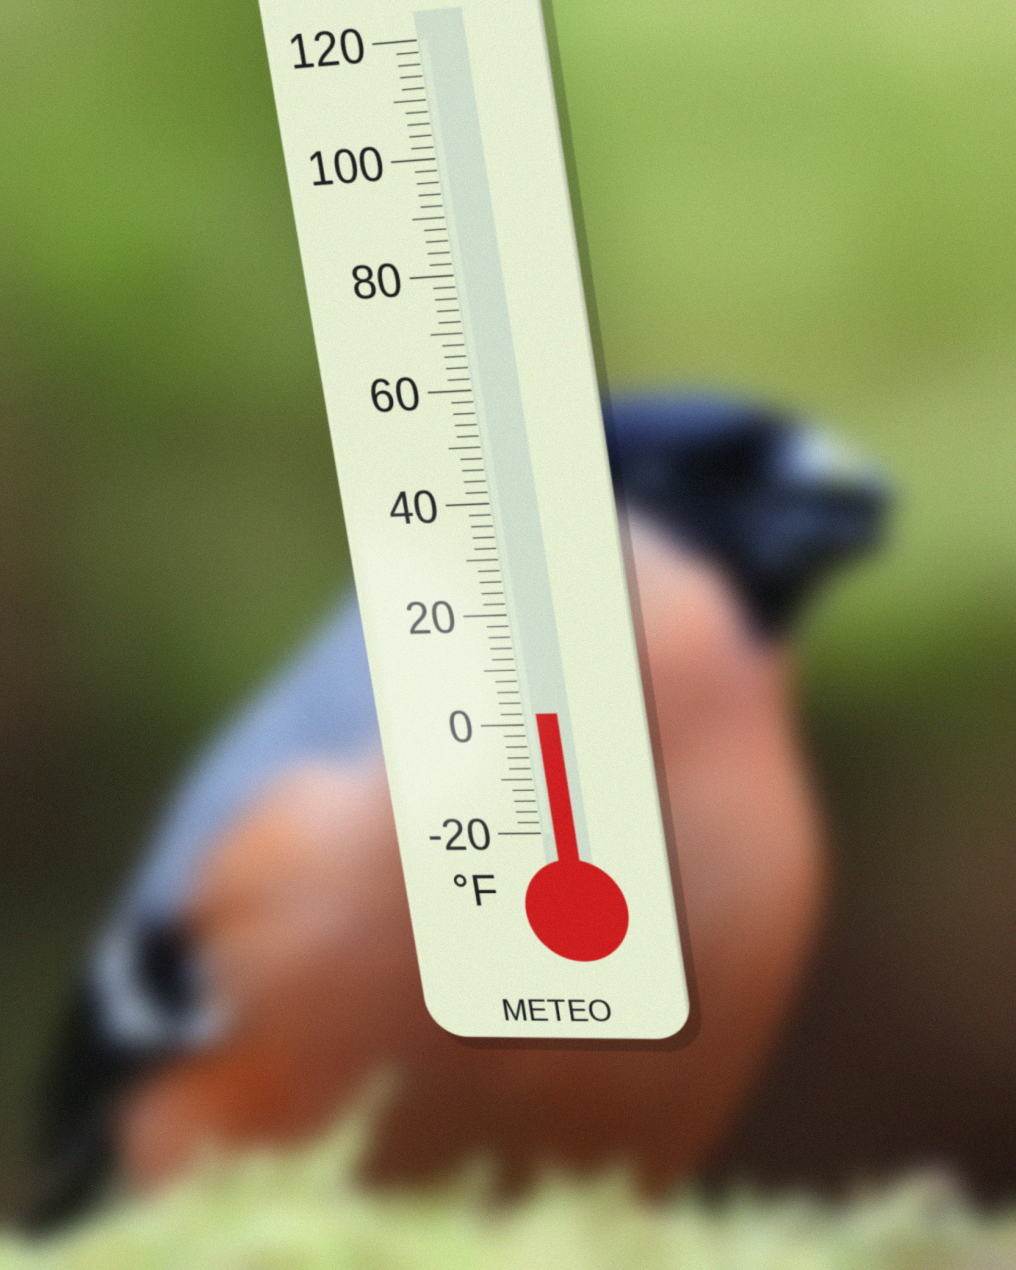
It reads 2 °F
